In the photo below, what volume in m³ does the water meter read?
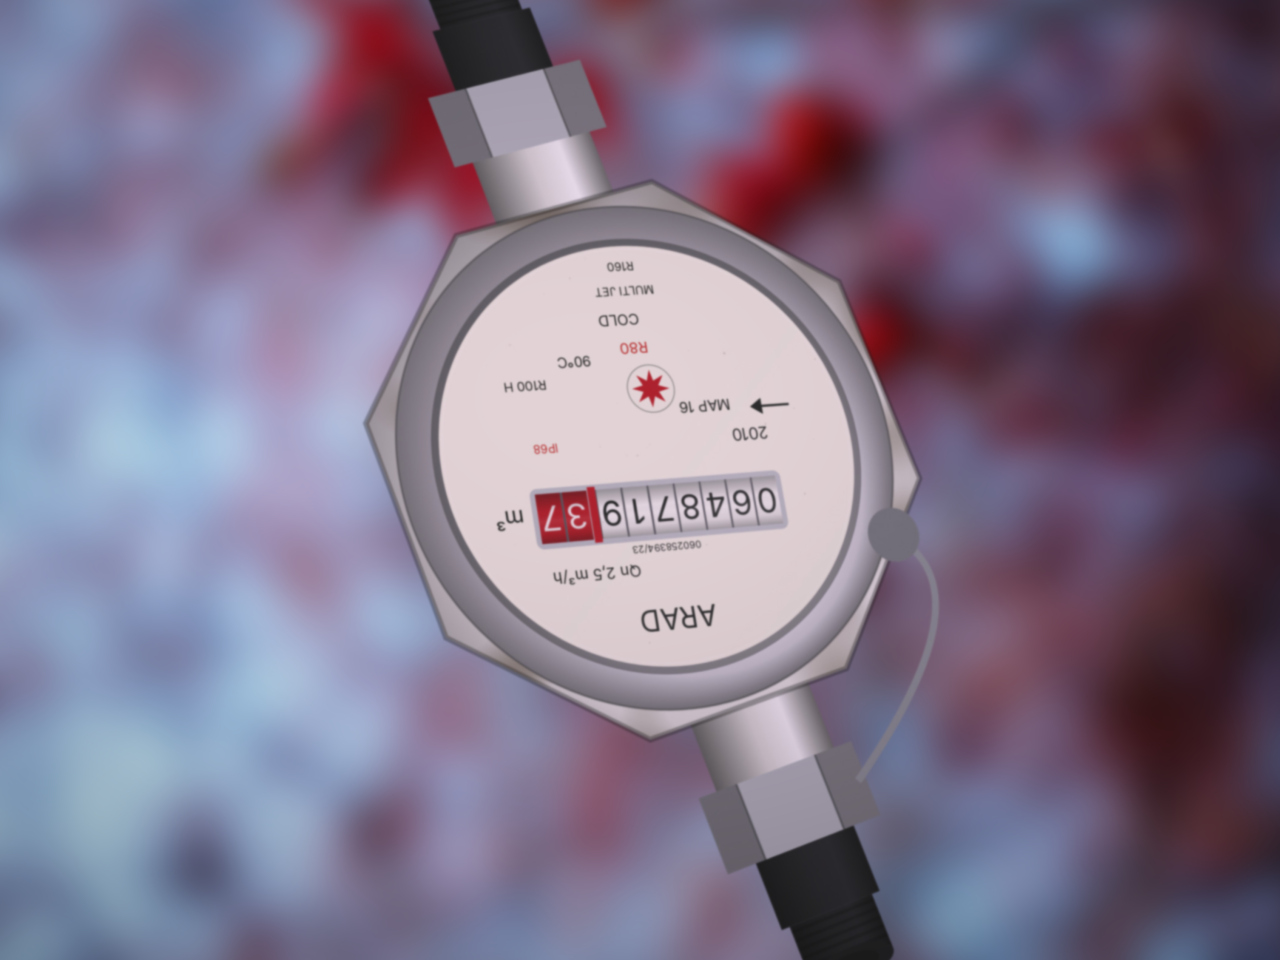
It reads 648719.37 m³
